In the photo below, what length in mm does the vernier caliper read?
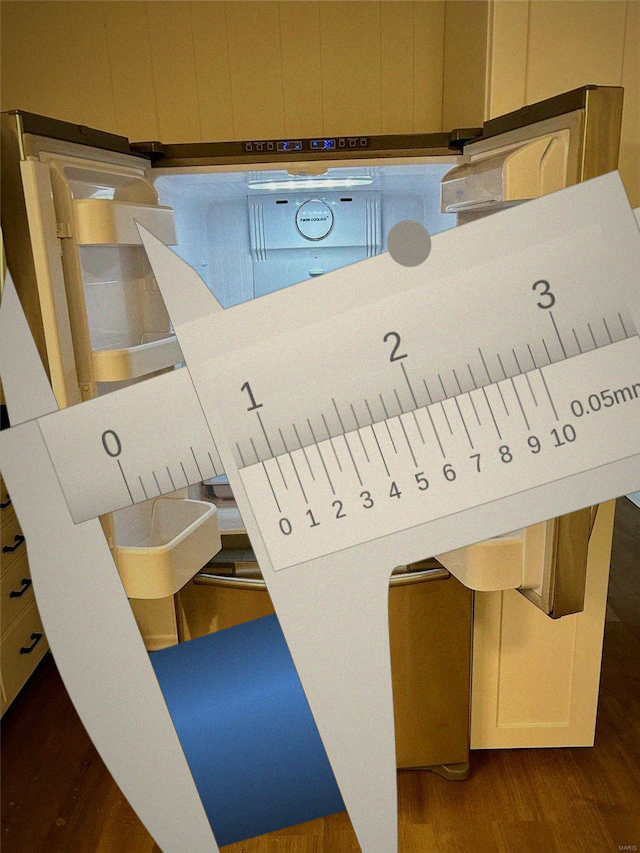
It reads 9.2 mm
